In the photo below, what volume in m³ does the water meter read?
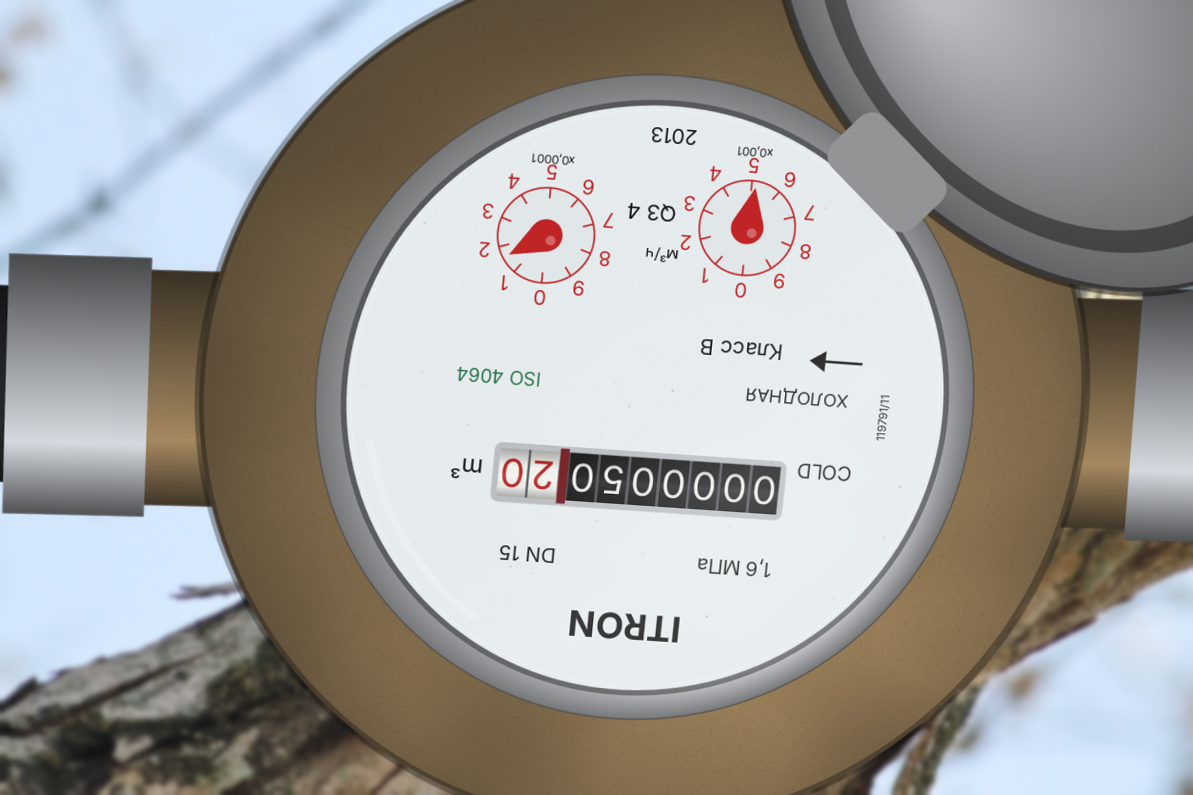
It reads 50.2051 m³
